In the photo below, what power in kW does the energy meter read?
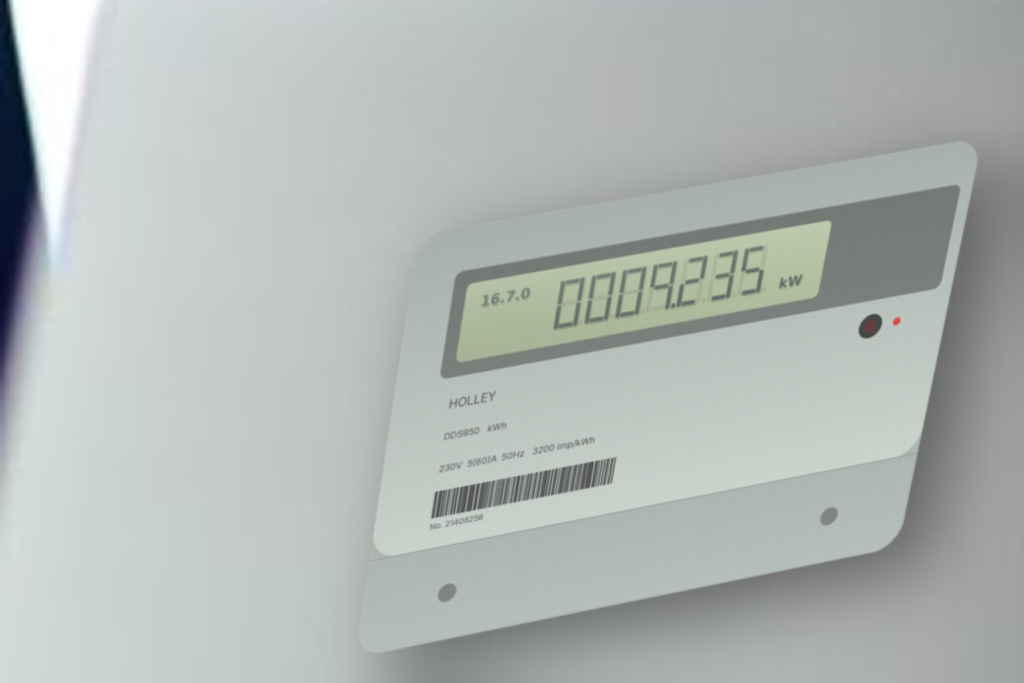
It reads 9.235 kW
